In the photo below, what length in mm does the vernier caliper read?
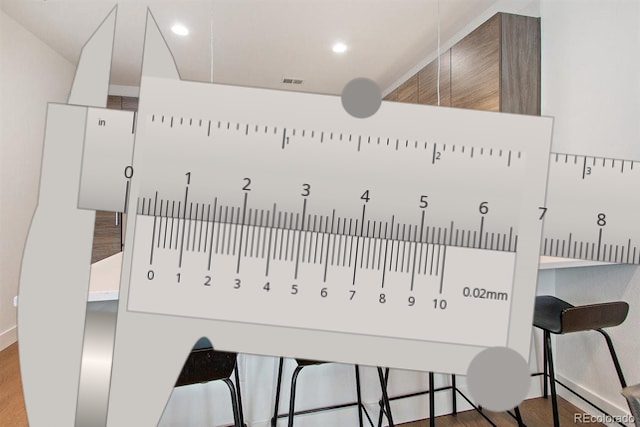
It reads 5.2 mm
